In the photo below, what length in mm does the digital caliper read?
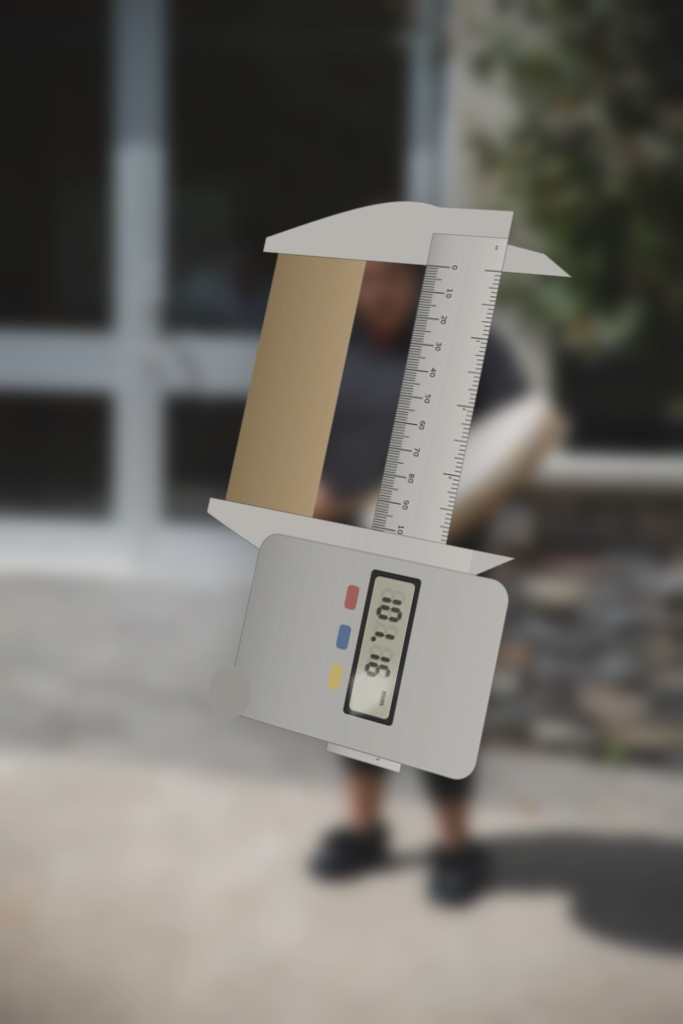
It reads 101.16 mm
